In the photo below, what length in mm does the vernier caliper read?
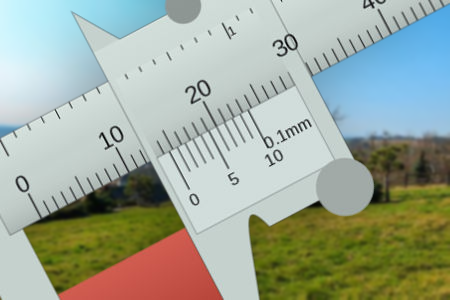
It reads 14.6 mm
